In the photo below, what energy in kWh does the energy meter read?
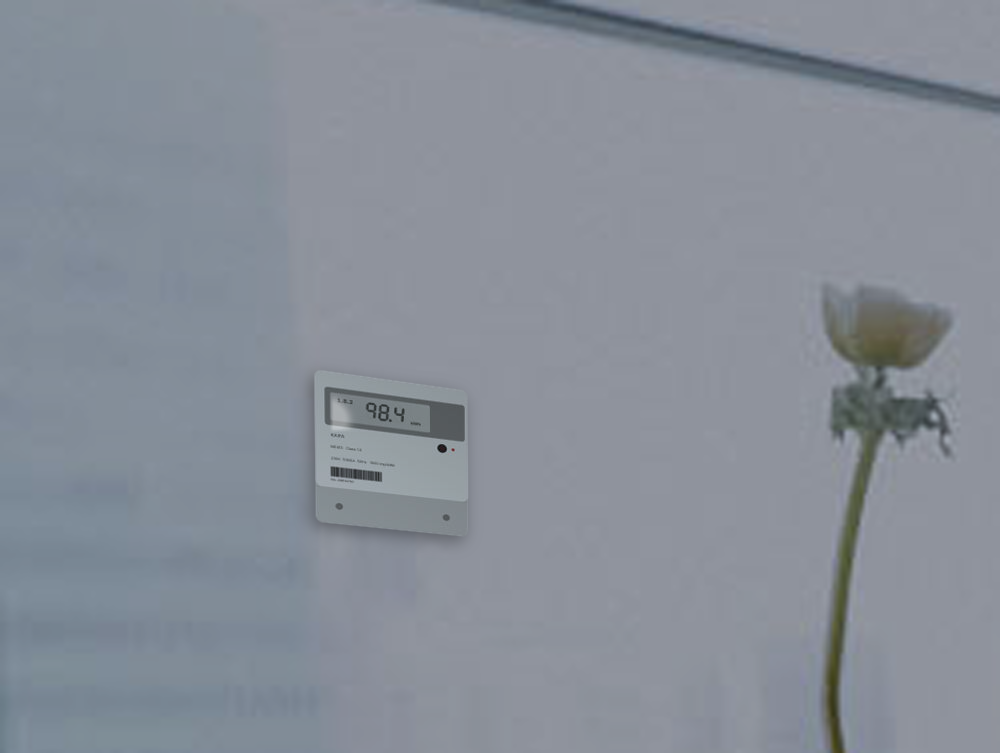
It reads 98.4 kWh
